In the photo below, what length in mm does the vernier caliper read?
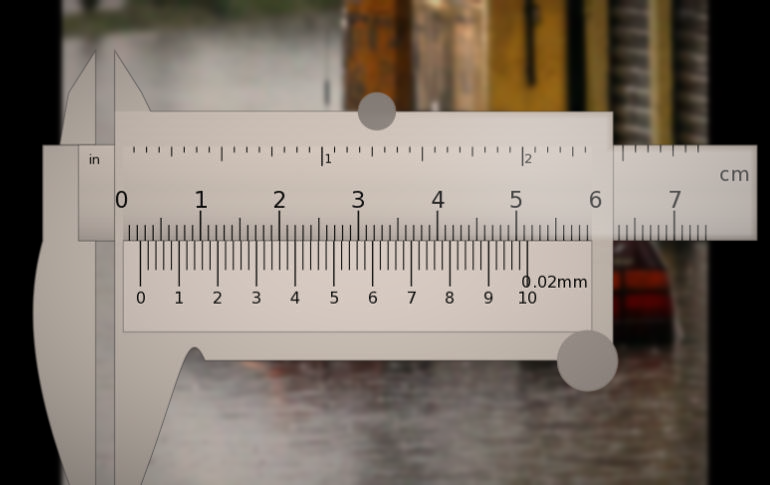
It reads 2.4 mm
